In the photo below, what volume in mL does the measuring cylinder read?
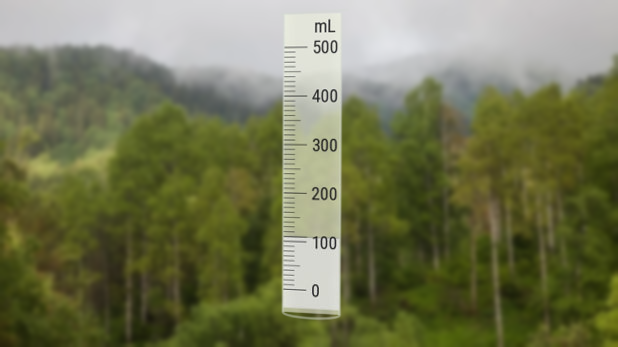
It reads 110 mL
